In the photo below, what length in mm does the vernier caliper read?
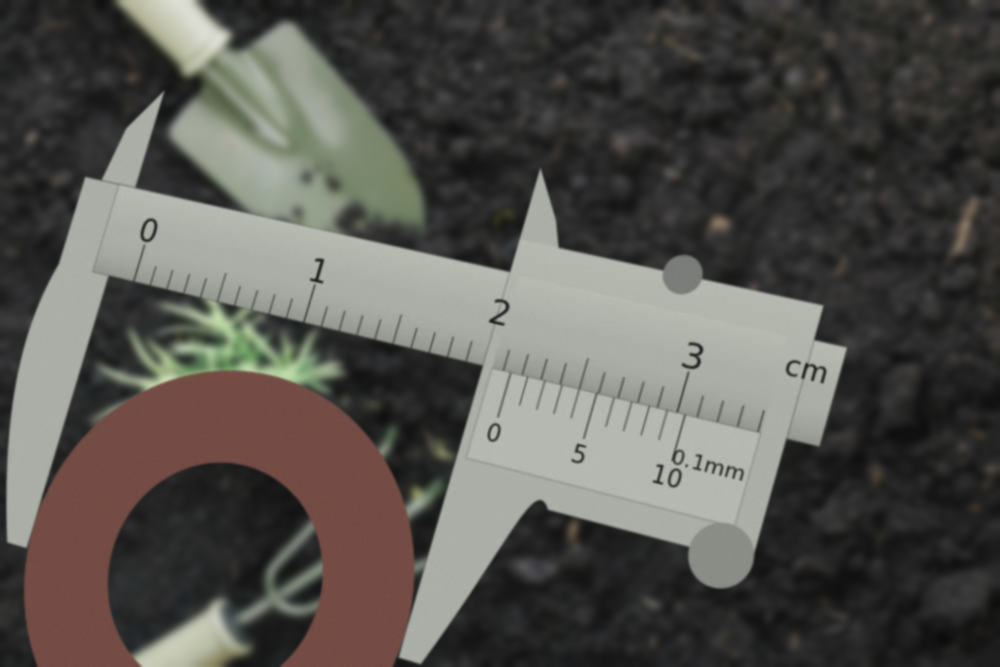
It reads 21.4 mm
